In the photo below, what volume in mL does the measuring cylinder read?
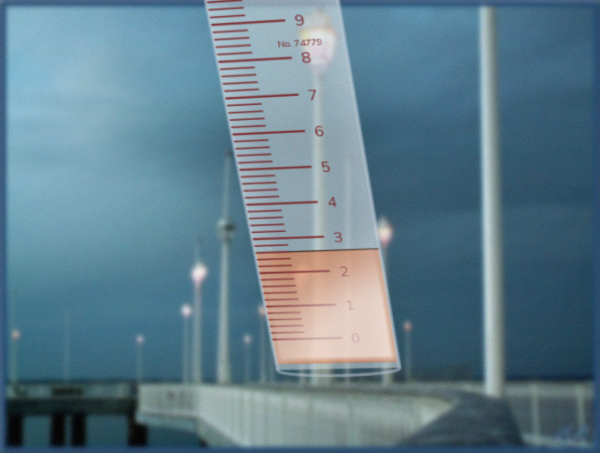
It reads 2.6 mL
